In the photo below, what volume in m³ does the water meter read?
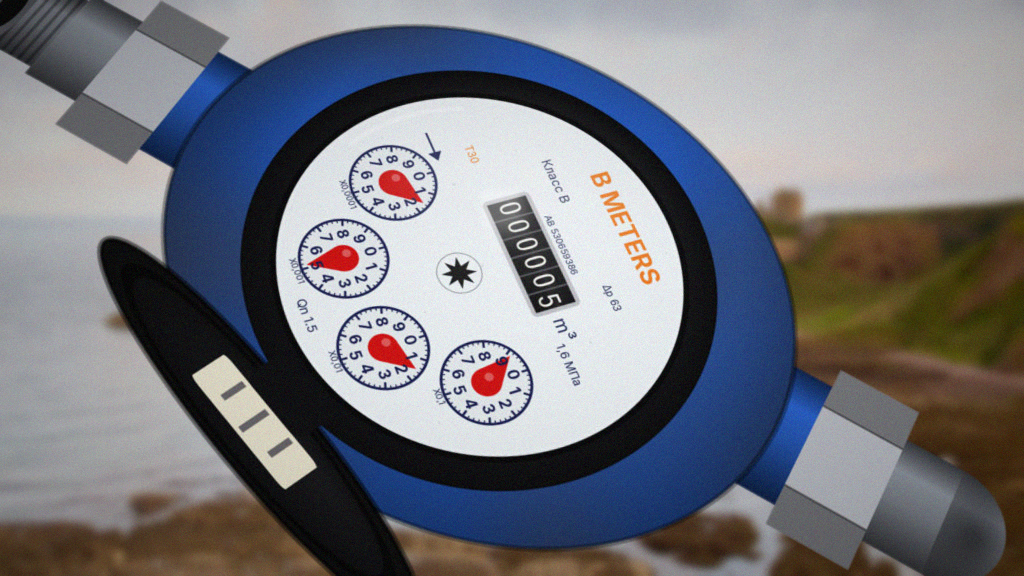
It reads 4.9151 m³
